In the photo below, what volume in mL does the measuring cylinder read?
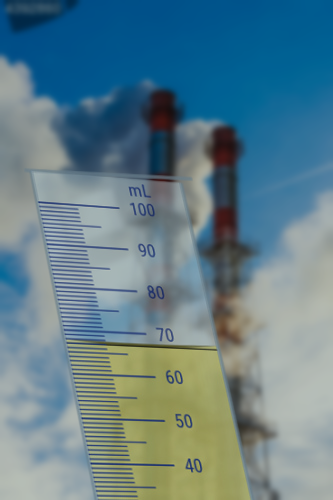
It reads 67 mL
